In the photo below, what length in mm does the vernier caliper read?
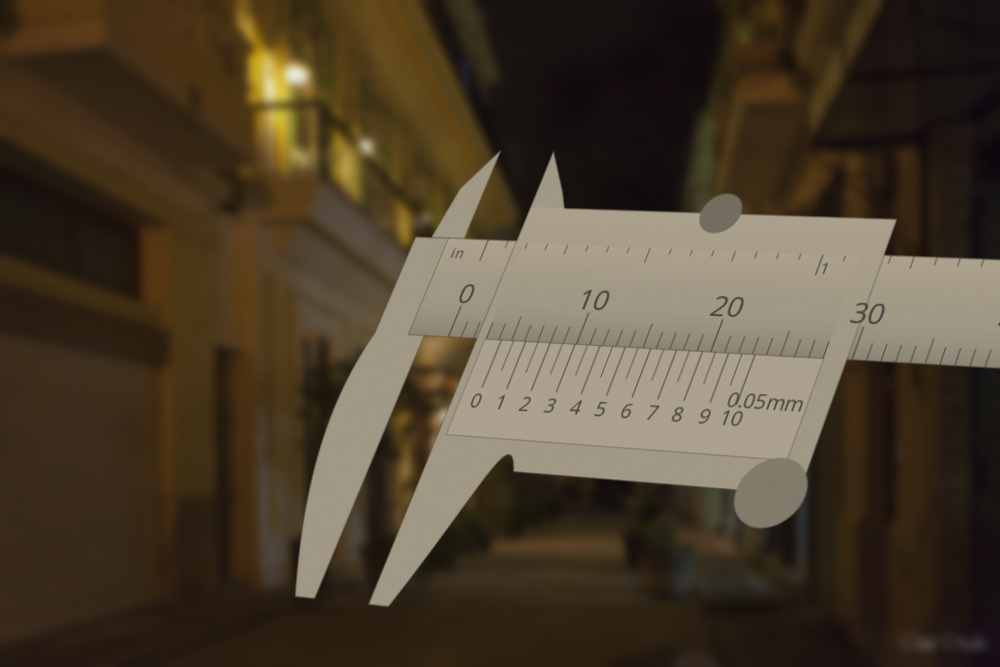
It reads 4.2 mm
